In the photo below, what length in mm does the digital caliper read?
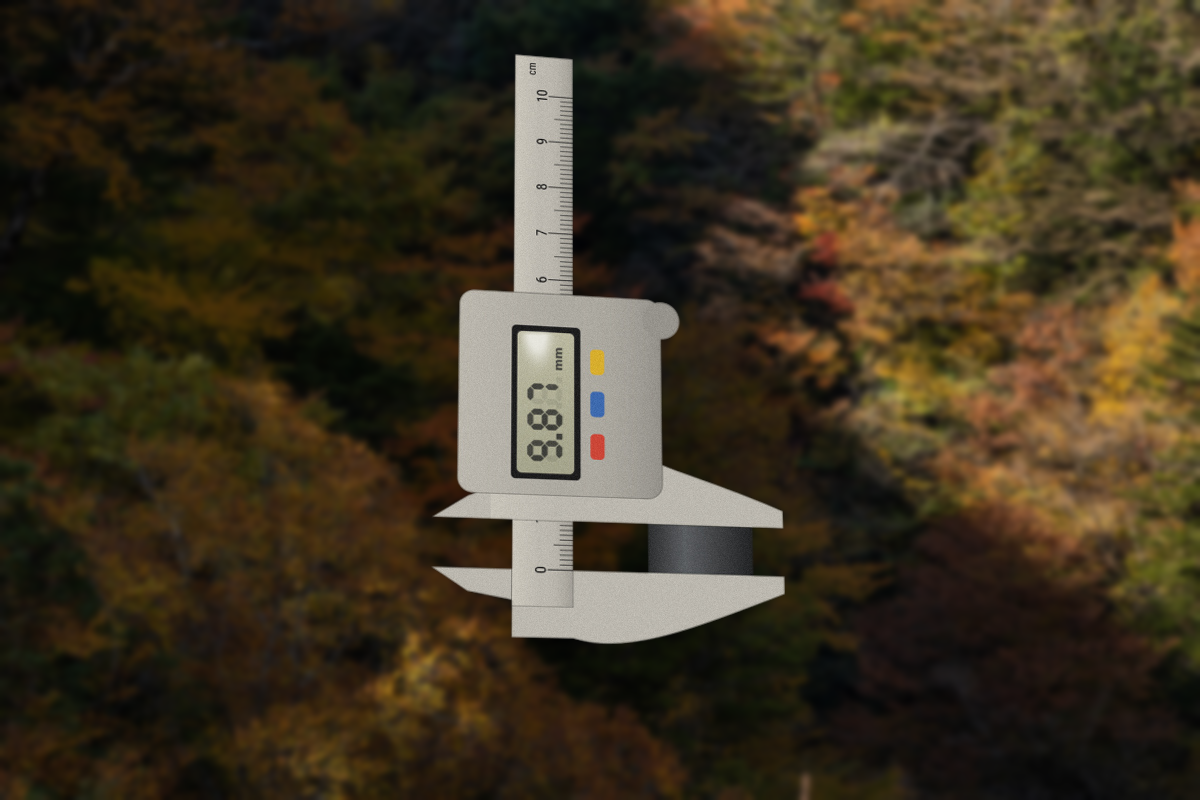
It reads 9.87 mm
